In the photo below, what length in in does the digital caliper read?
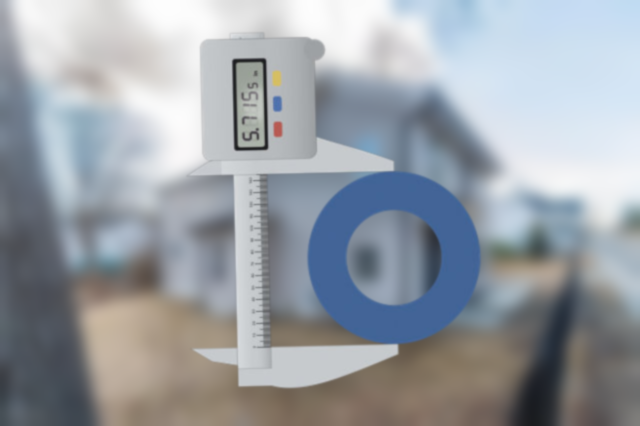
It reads 5.7155 in
